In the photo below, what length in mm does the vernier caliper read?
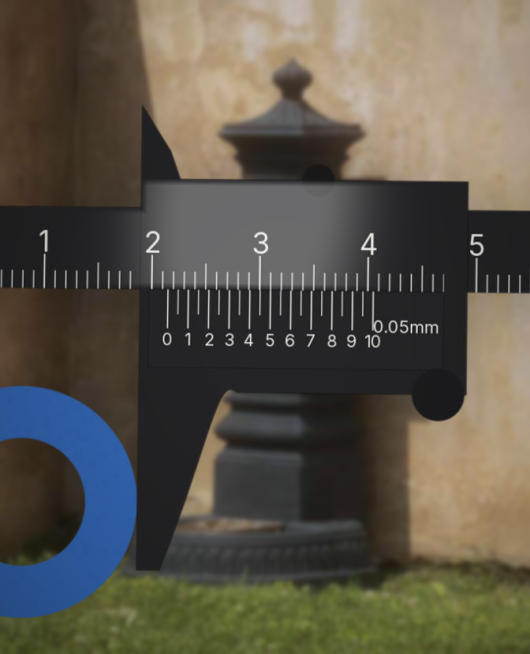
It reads 21.5 mm
